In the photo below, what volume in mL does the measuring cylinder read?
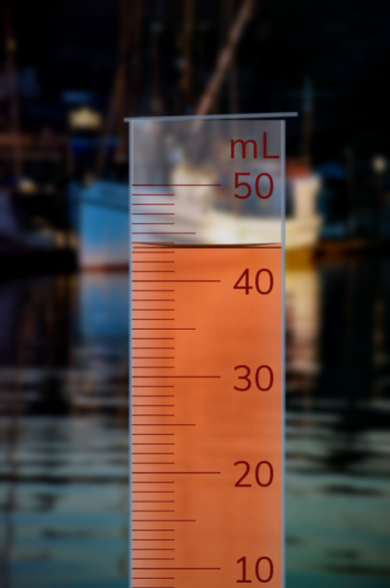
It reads 43.5 mL
